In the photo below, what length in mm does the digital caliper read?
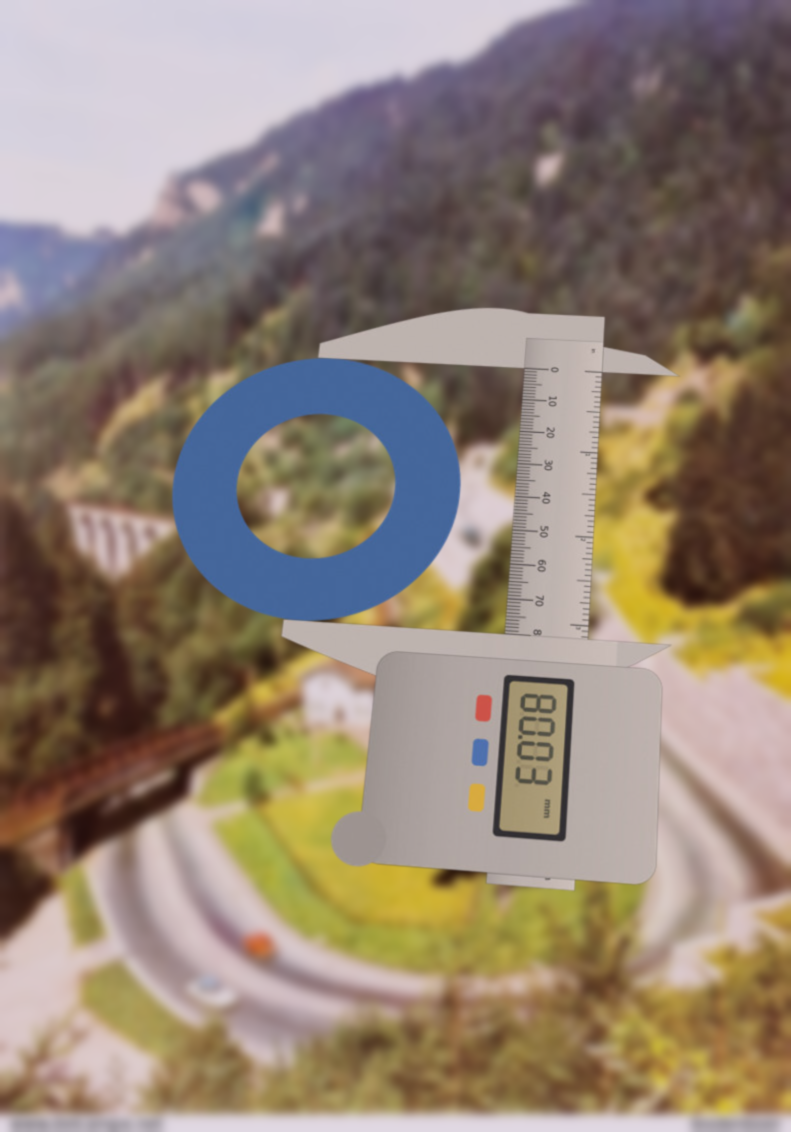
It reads 80.03 mm
